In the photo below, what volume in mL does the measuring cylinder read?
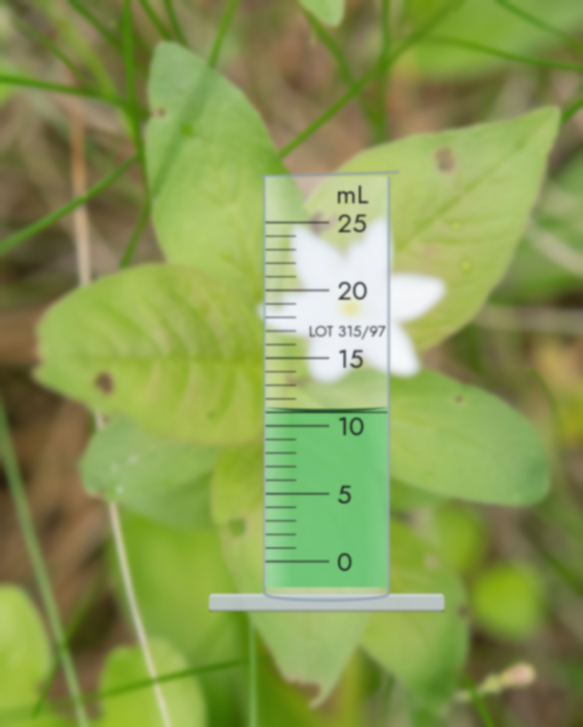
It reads 11 mL
